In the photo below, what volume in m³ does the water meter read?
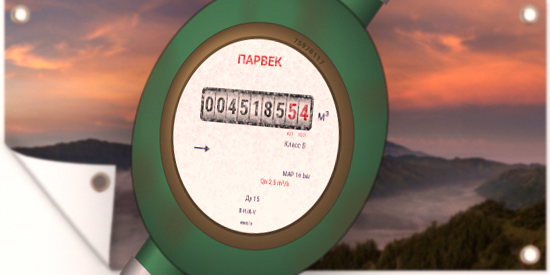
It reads 45185.54 m³
